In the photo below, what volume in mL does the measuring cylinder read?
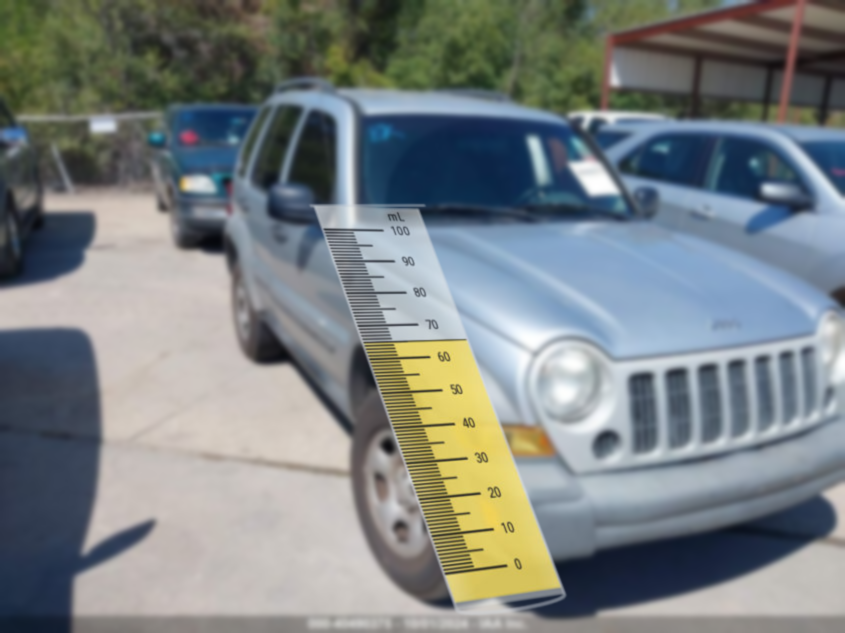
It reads 65 mL
